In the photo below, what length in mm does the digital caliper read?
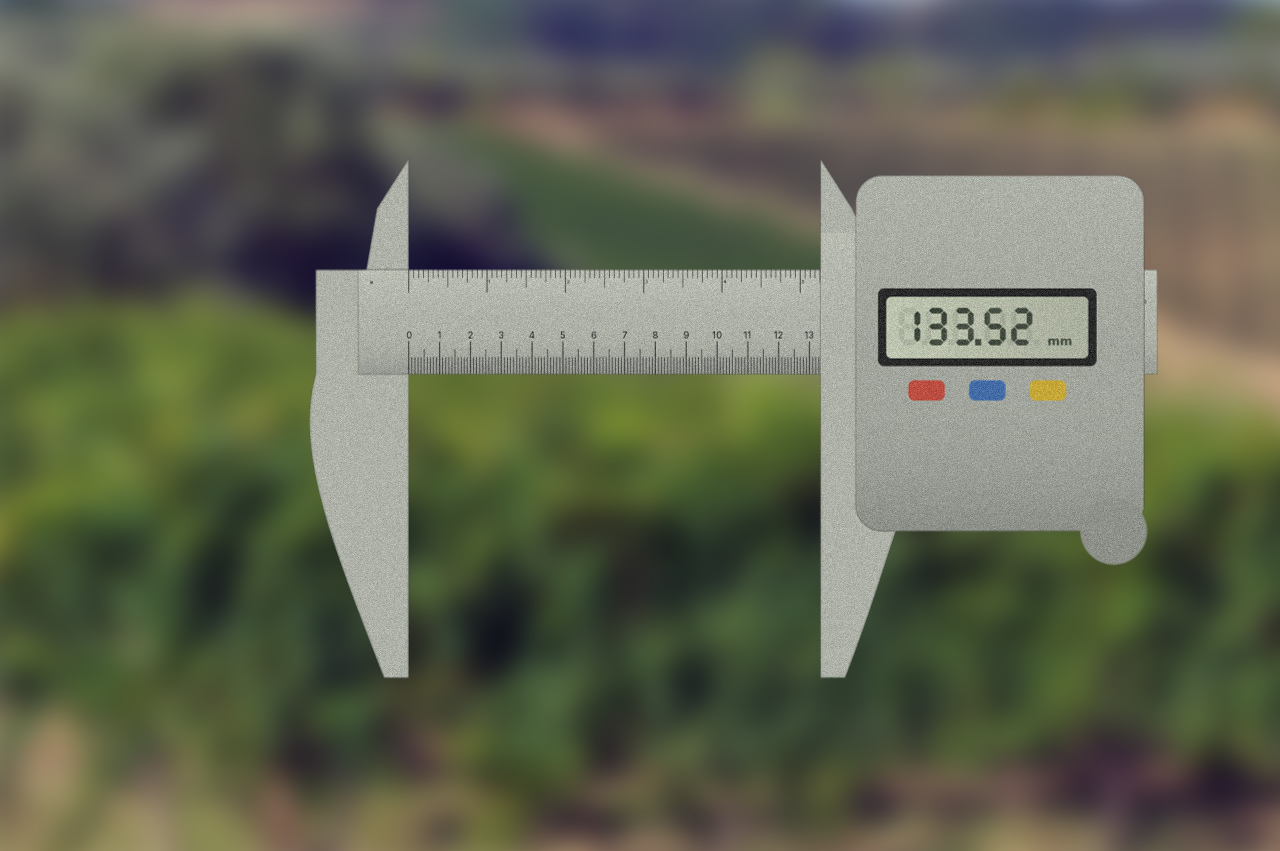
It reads 133.52 mm
